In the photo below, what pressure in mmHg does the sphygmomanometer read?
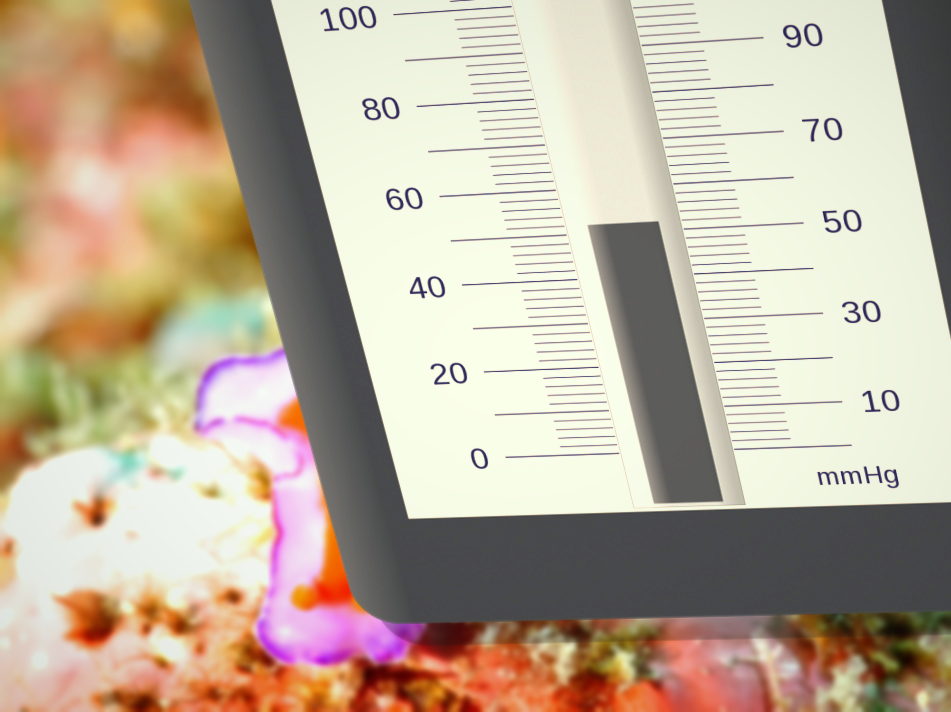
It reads 52 mmHg
